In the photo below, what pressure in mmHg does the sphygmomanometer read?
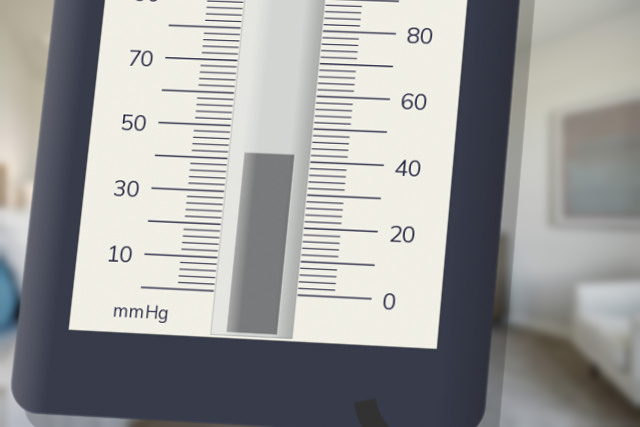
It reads 42 mmHg
